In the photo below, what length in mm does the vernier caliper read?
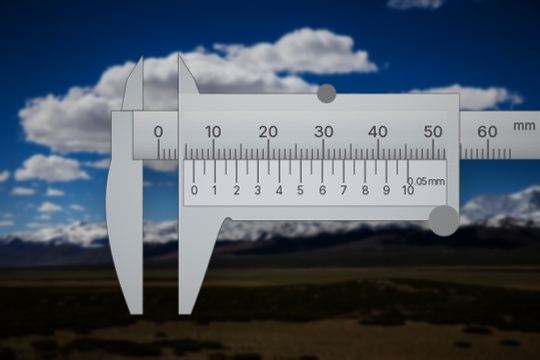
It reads 6.4 mm
